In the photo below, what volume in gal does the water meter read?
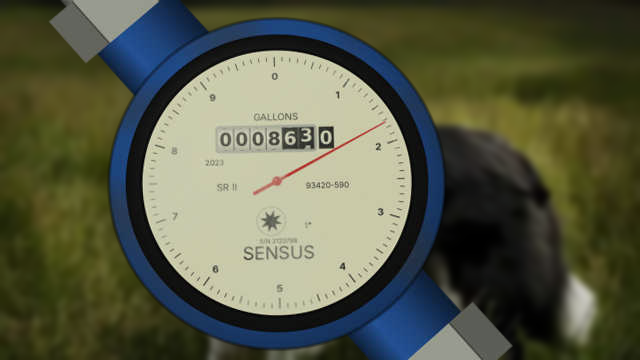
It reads 8631.7 gal
